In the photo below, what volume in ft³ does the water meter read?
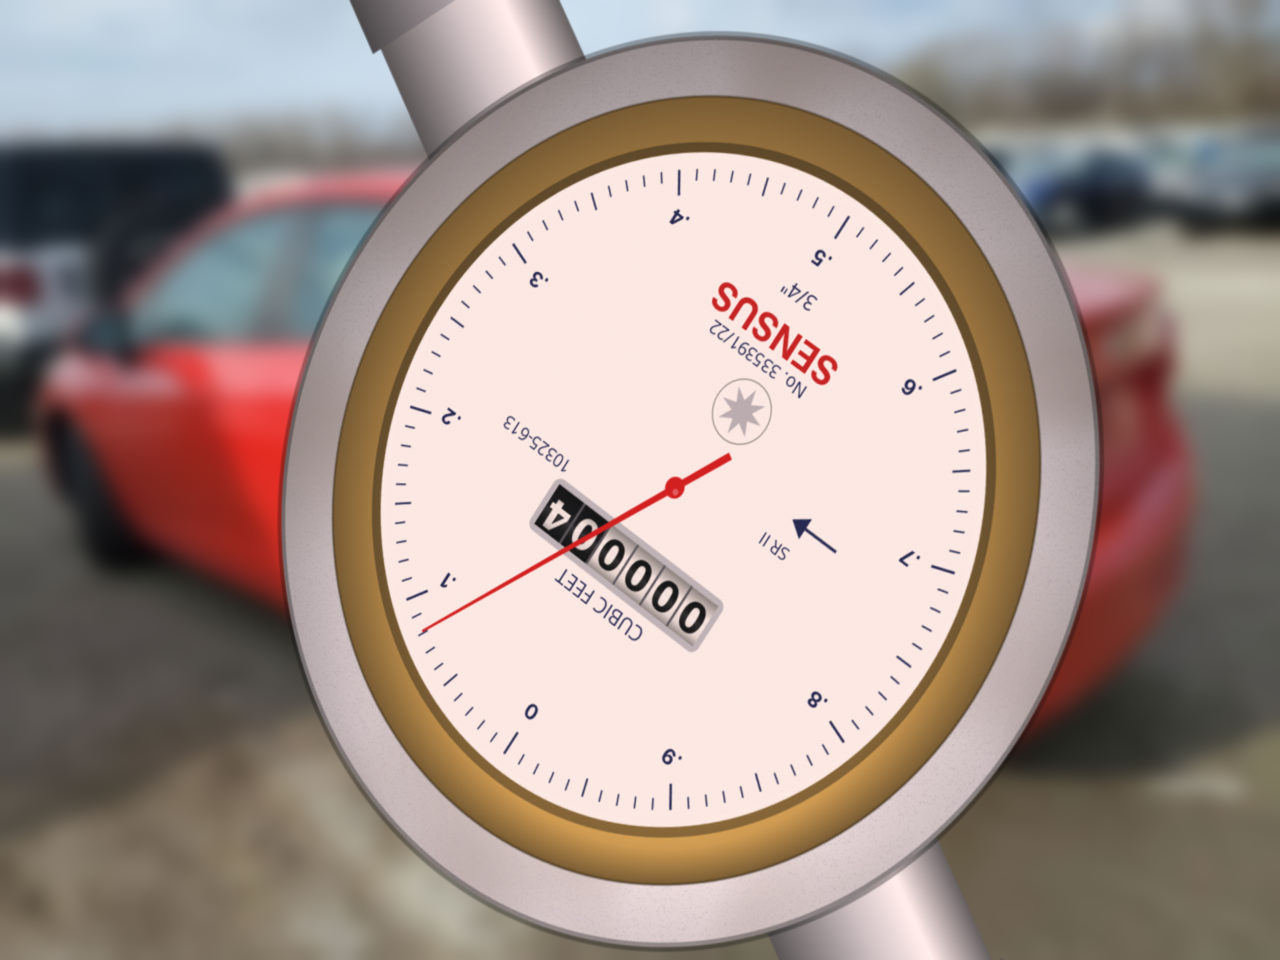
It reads 4.08 ft³
